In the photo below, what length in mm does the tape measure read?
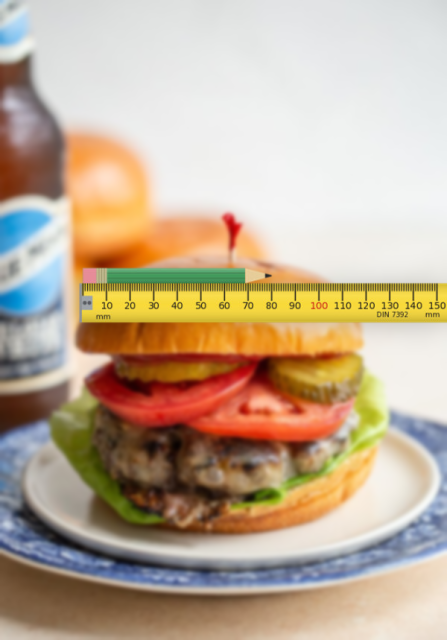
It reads 80 mm
